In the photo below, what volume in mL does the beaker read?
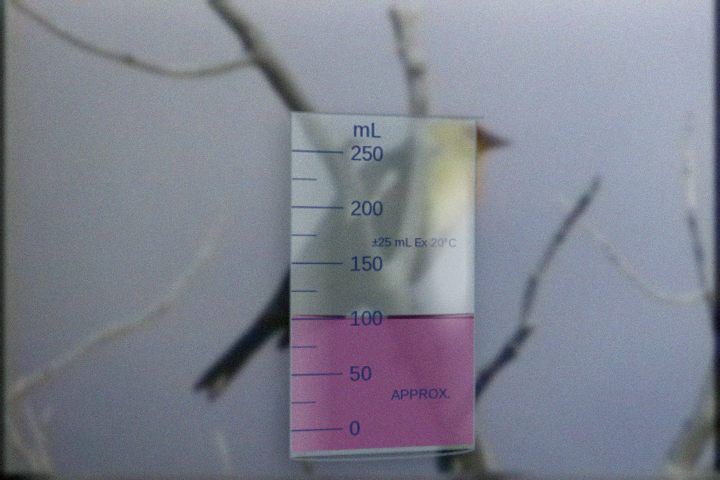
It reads 100 mL
